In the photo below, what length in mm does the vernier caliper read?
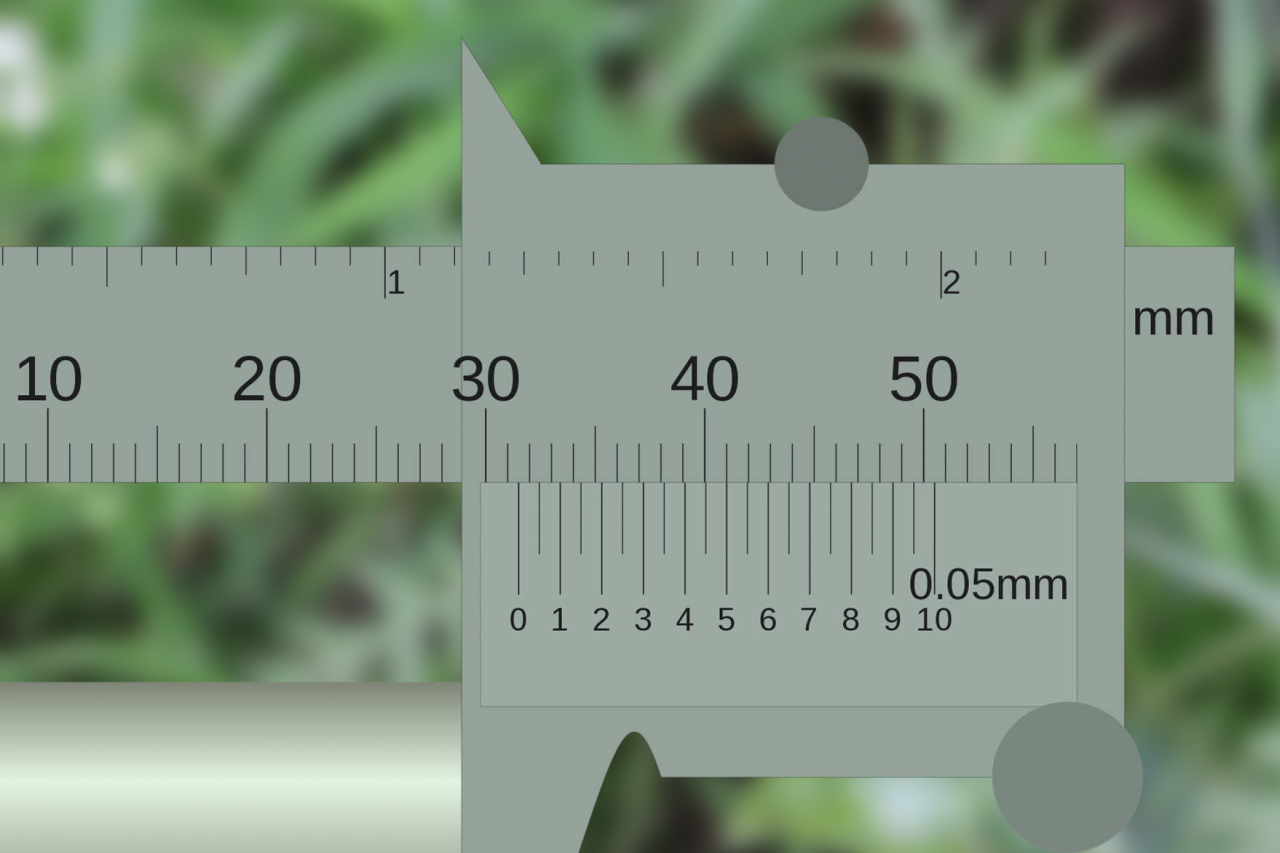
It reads 31.5 mm
